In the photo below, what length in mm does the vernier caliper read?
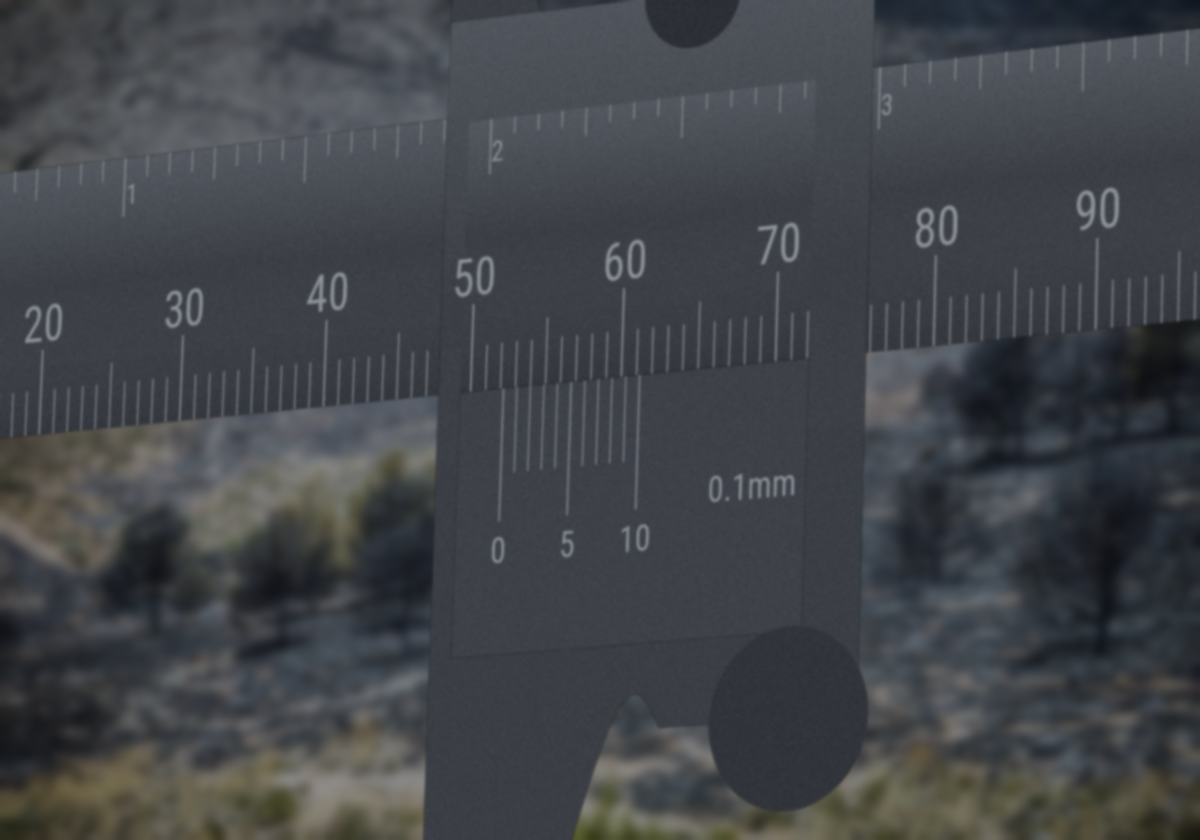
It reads 52.2 mm
